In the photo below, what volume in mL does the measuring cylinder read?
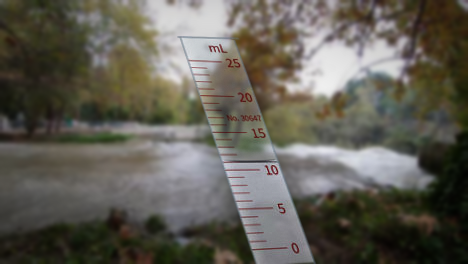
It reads 11 mL
